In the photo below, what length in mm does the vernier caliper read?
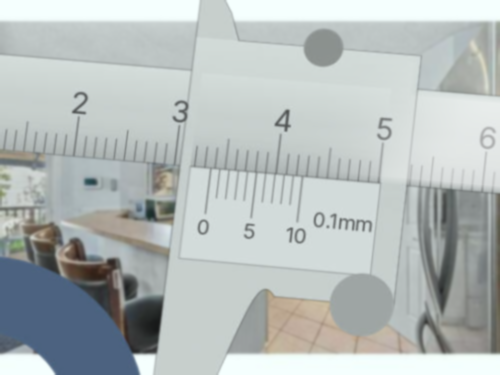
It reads 33.6 mm
